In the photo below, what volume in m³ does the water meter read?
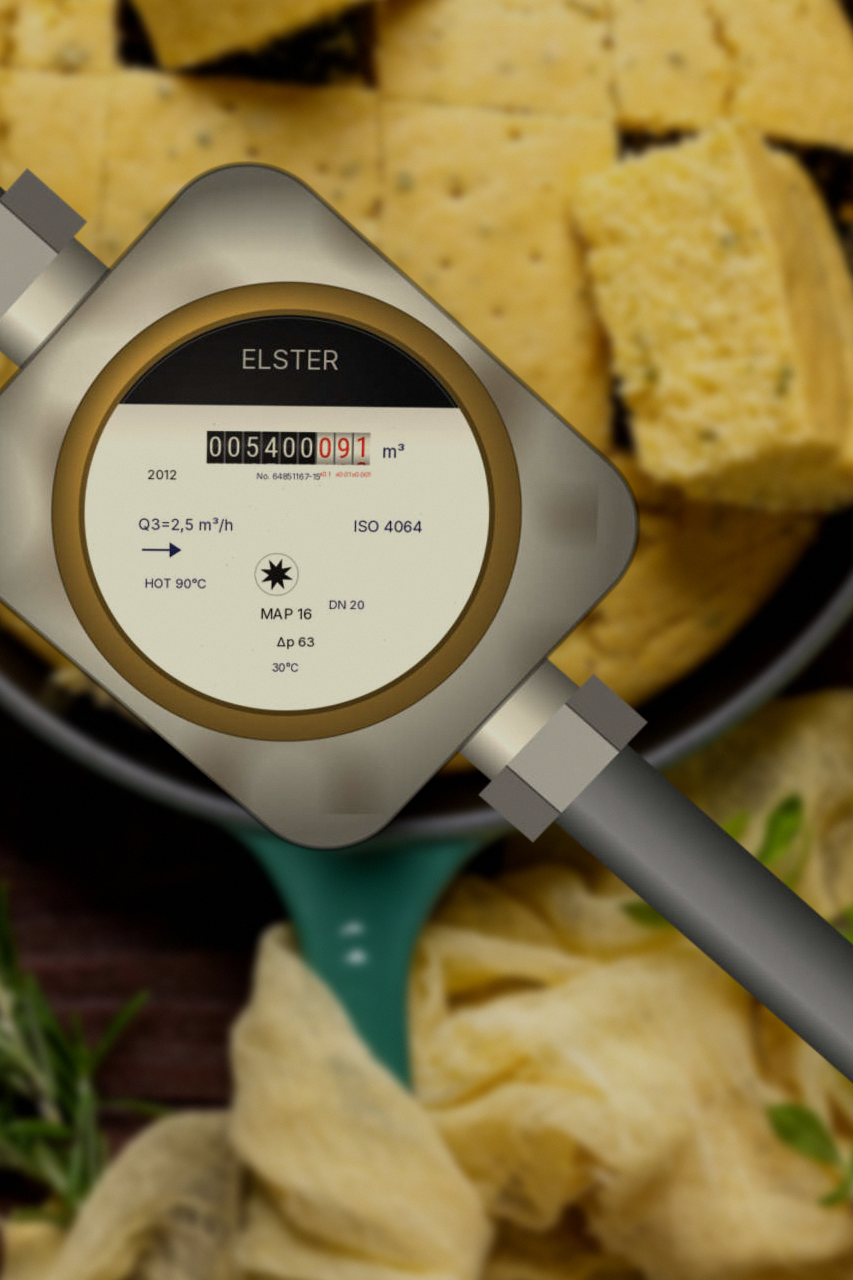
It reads 5400.091 m³
